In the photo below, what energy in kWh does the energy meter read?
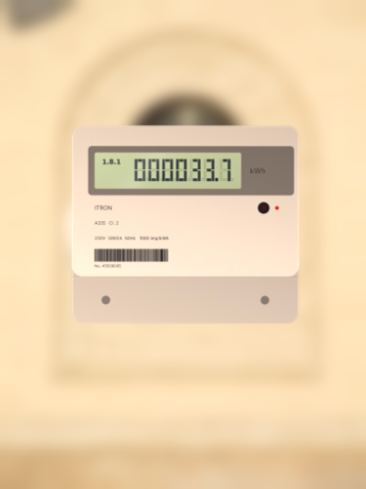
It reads 33.7 kWh
